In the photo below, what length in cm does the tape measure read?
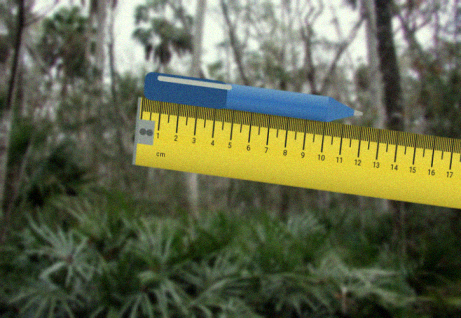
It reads 12 cm
